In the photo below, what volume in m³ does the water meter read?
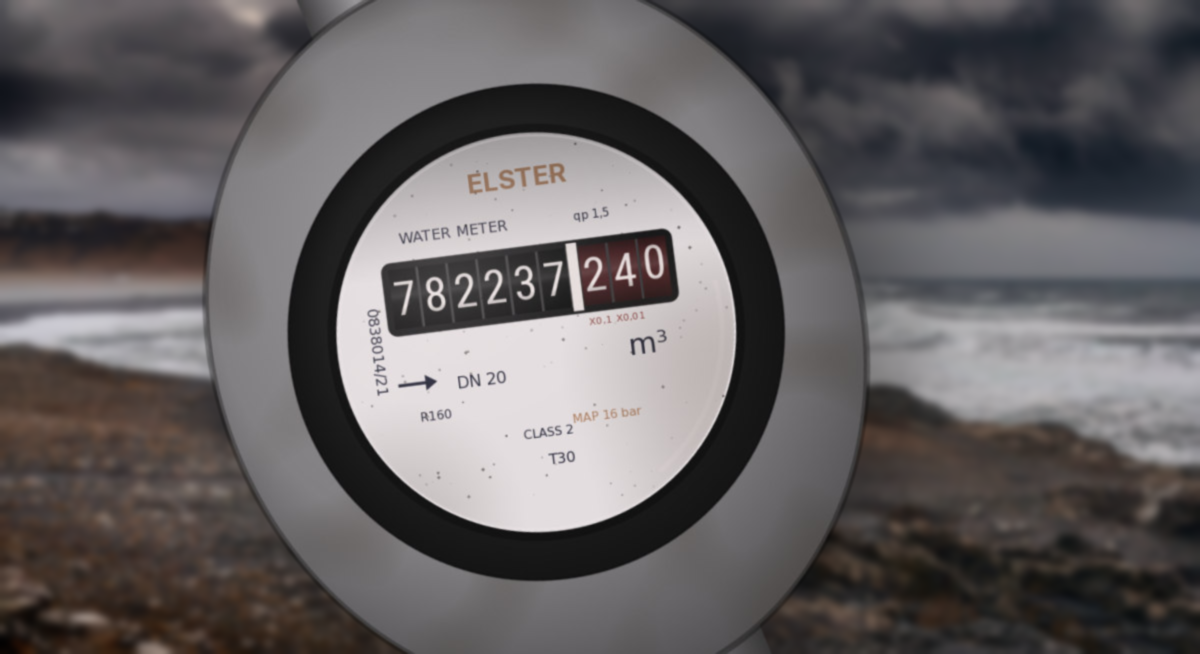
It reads 782237.240 m³
